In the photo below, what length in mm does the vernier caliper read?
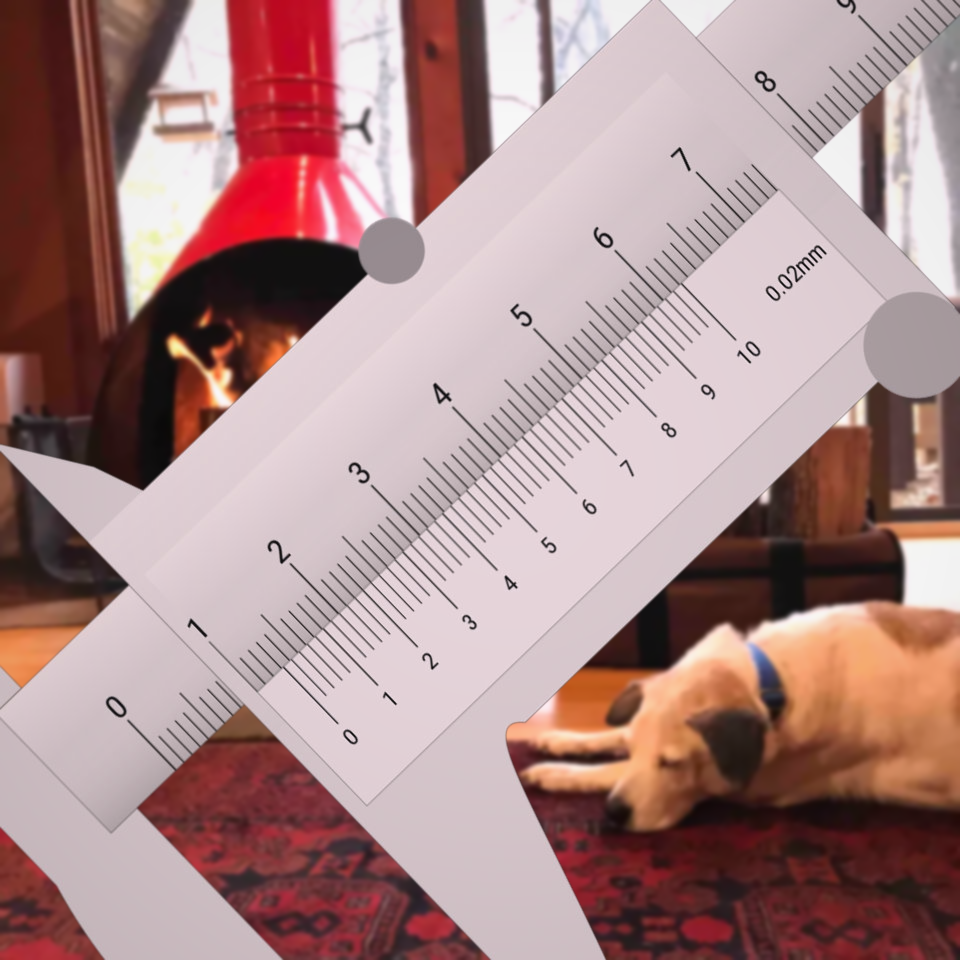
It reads 13.2 mm
